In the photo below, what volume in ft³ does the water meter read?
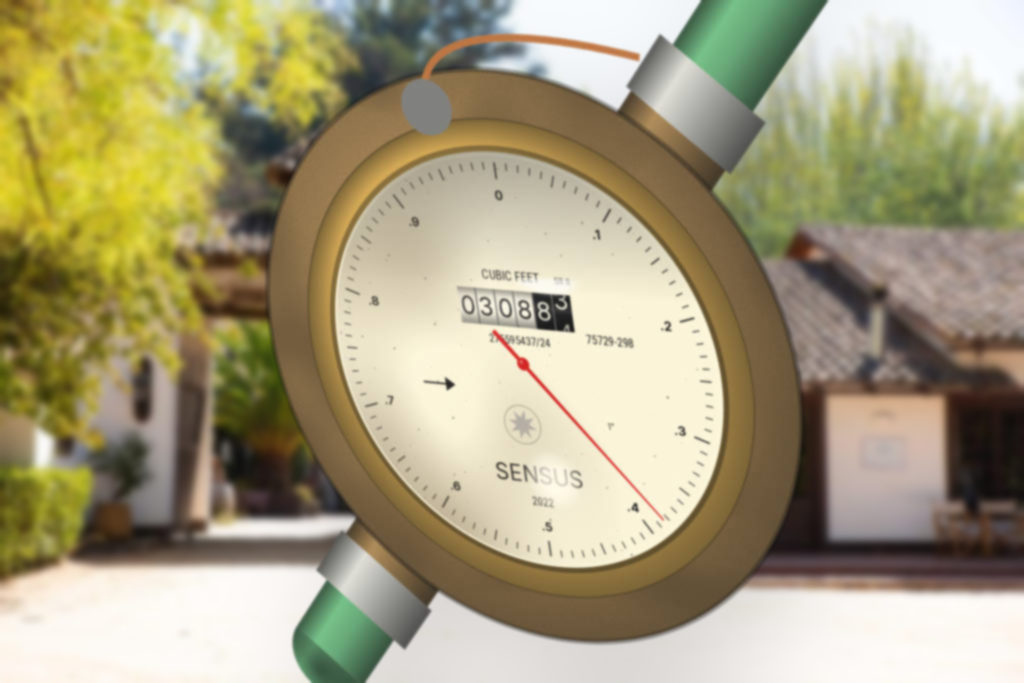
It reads 30883.38 ft³
